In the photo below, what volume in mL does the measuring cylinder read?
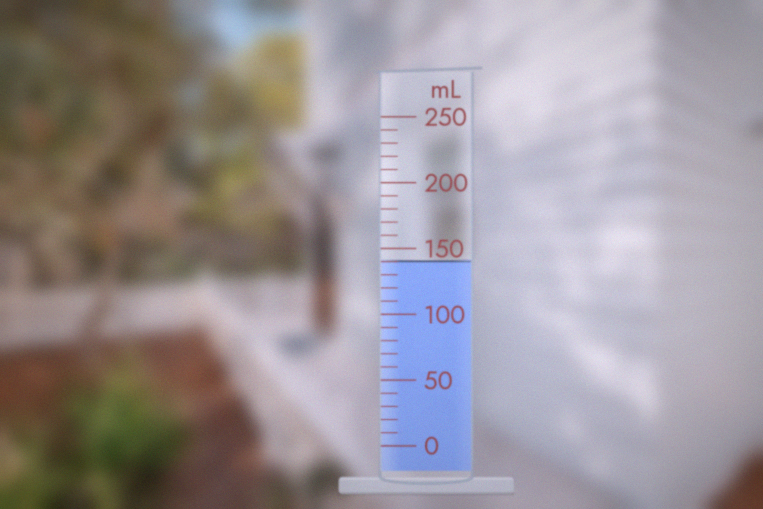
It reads 140 mL
